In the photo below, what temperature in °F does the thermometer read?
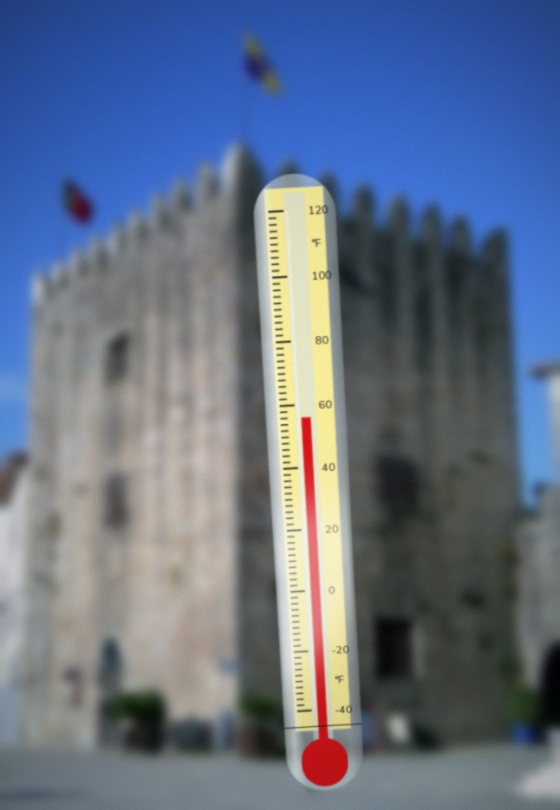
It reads 56 °F
